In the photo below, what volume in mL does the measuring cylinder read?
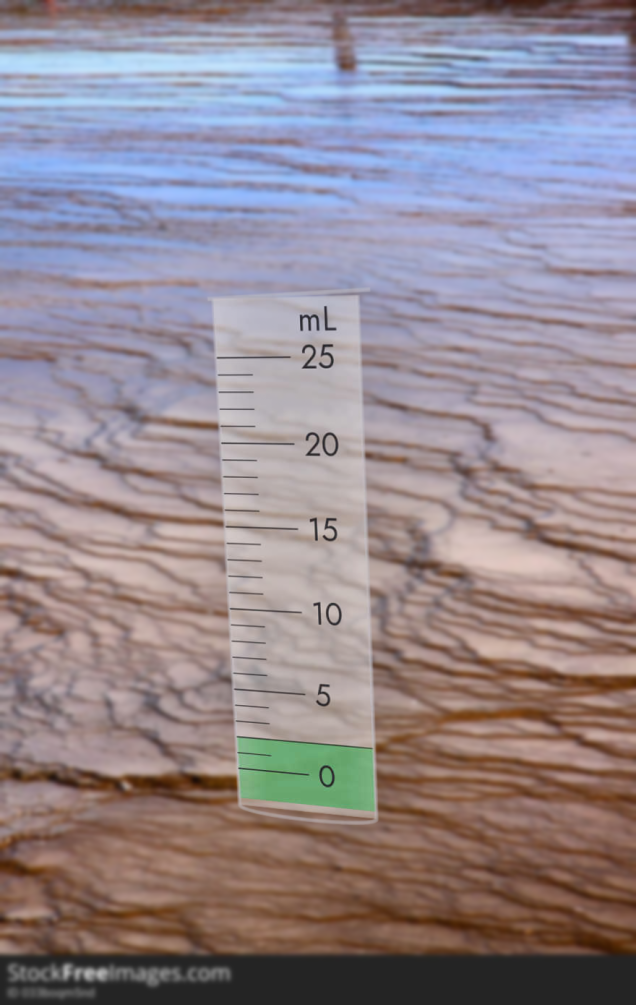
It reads 2 mL
